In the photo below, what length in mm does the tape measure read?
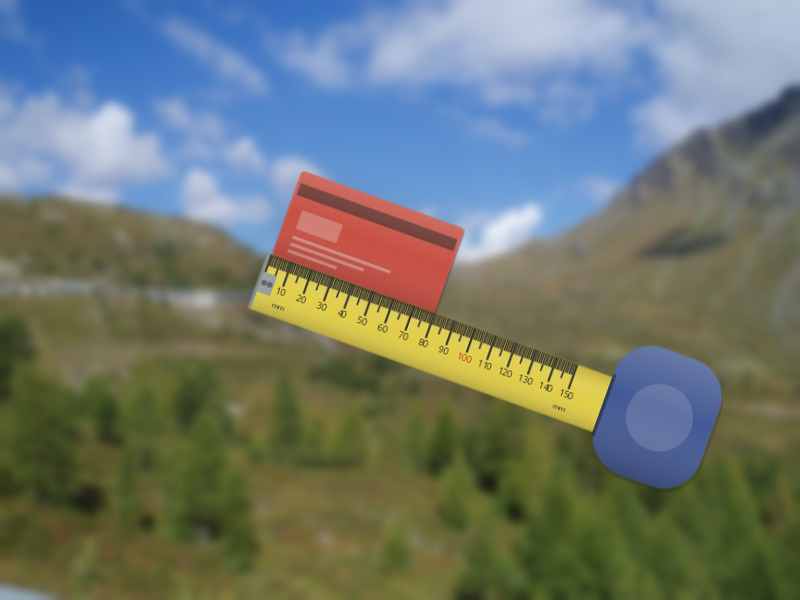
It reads 80 mm
